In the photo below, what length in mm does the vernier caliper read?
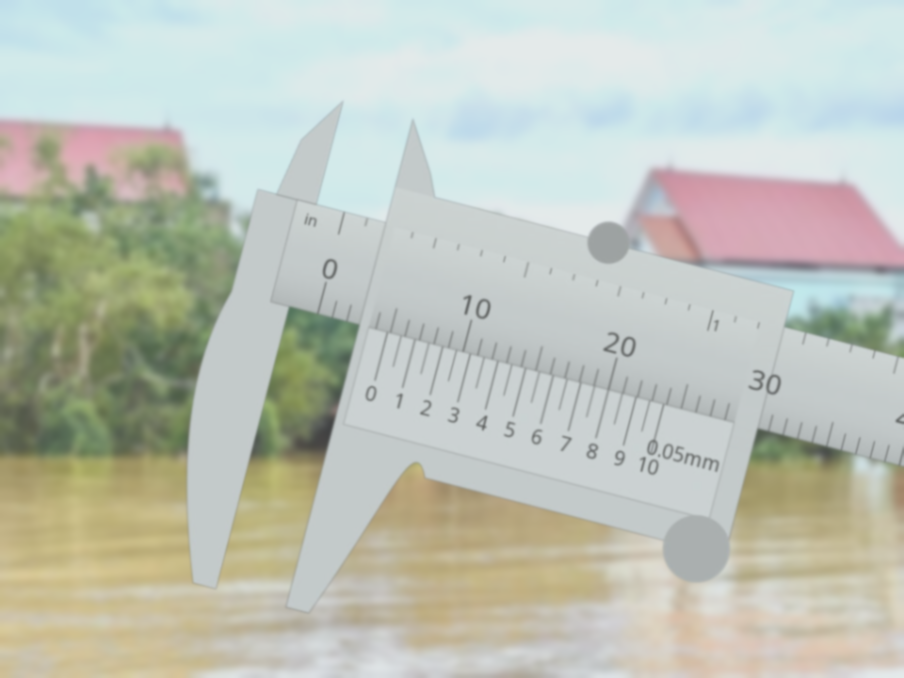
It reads 4.8 mm
